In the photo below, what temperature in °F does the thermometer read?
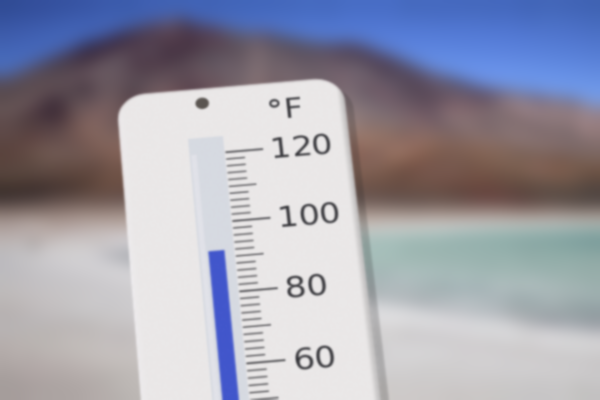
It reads 92 °F
